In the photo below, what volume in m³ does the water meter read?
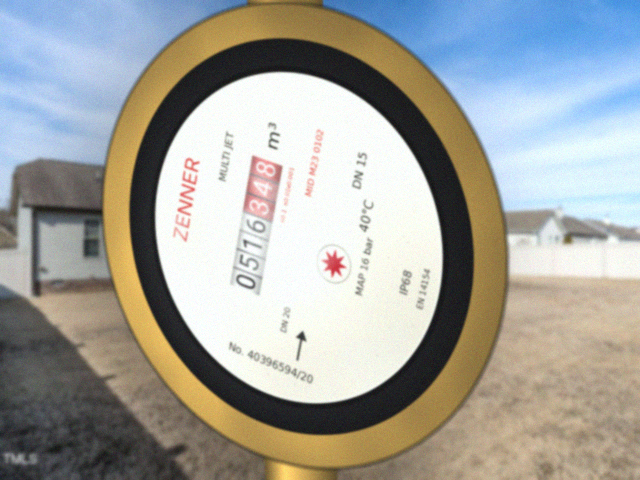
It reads 516.348 m³
